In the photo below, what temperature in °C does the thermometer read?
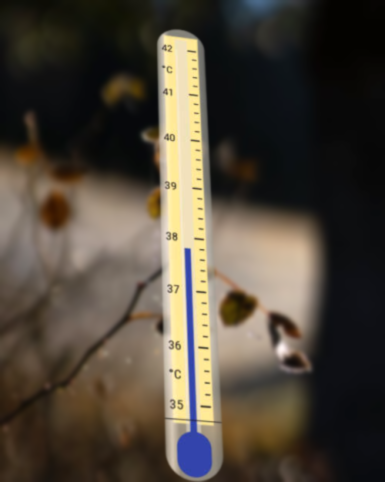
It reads 37.8 °C
